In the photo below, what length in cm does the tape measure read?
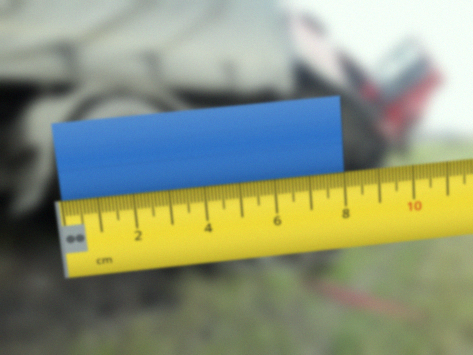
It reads 8 cm
